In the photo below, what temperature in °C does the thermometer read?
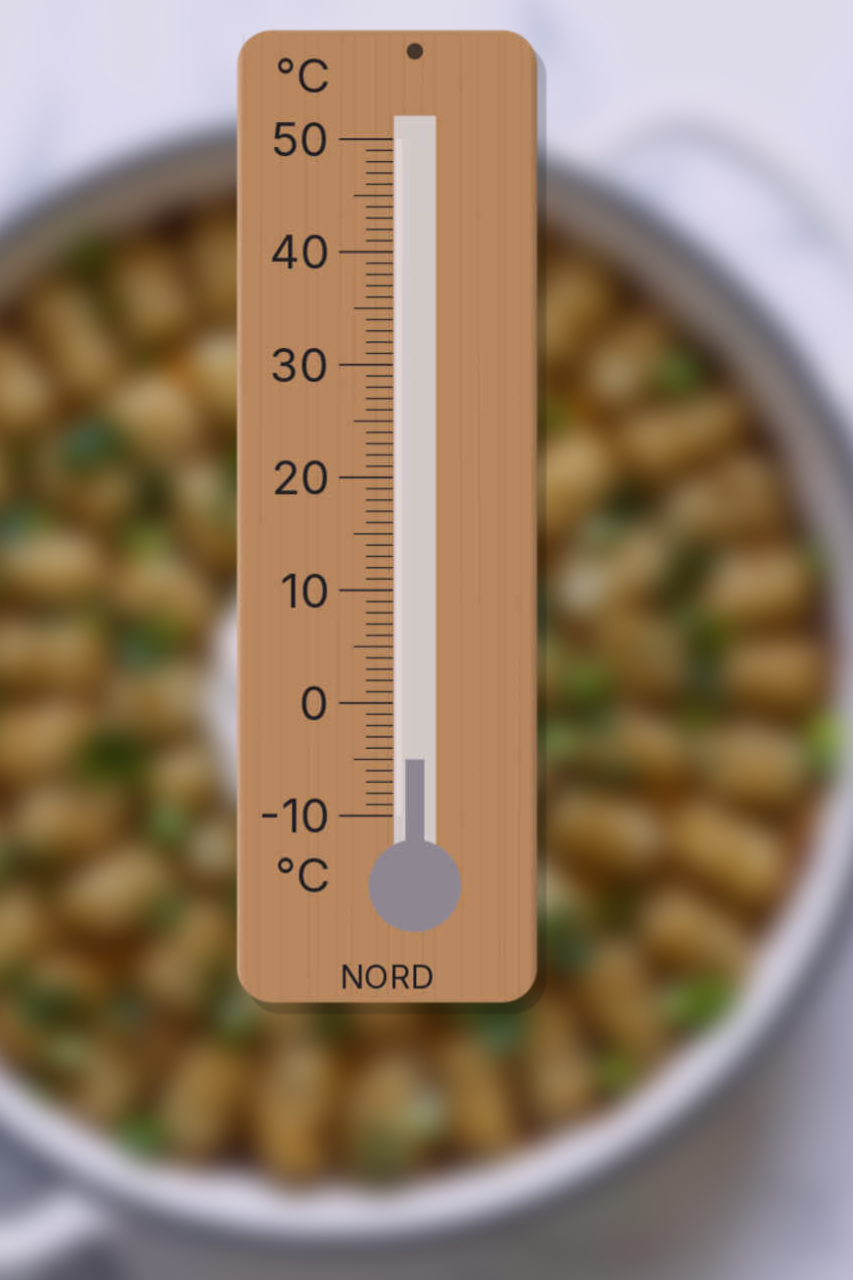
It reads -5 °C
